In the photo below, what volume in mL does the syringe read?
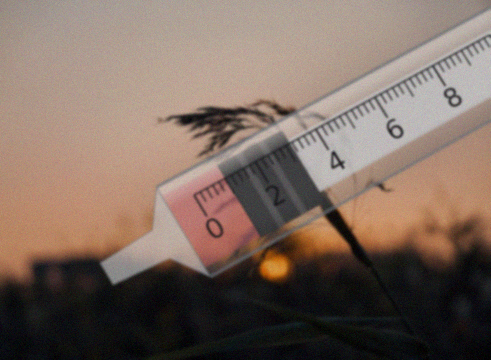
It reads 1 mL
